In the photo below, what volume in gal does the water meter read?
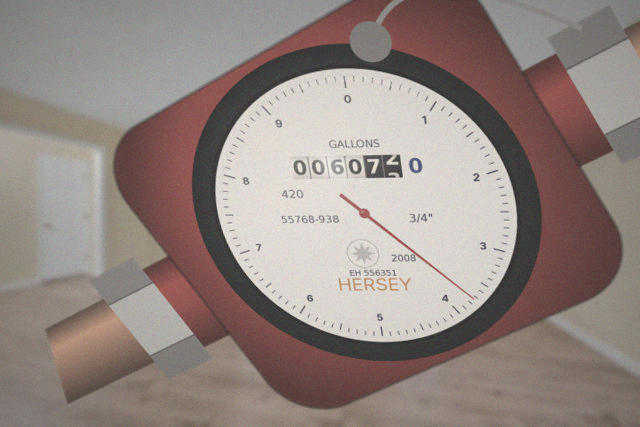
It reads 60723.7 gal
